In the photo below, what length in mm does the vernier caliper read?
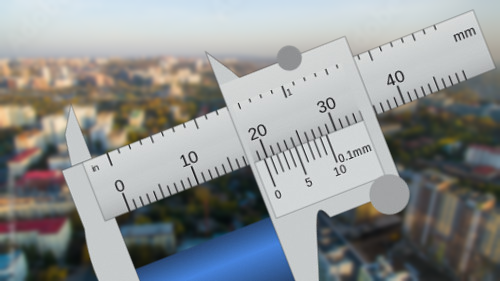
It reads 19.6 mm
